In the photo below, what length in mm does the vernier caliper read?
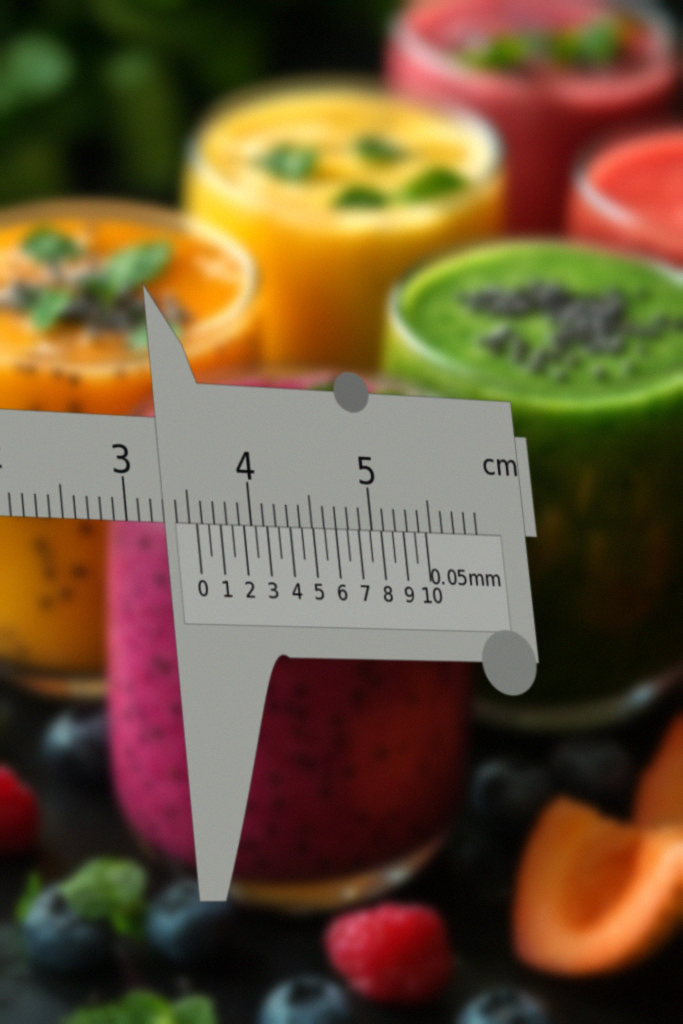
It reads 35.6 mm
